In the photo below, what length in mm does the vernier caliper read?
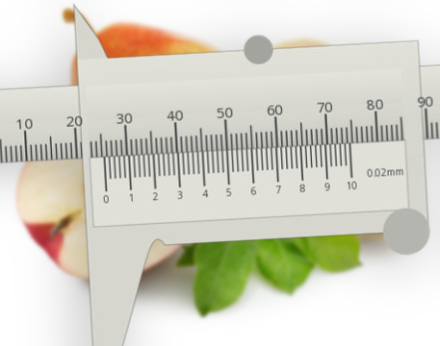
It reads 25.5 mm
